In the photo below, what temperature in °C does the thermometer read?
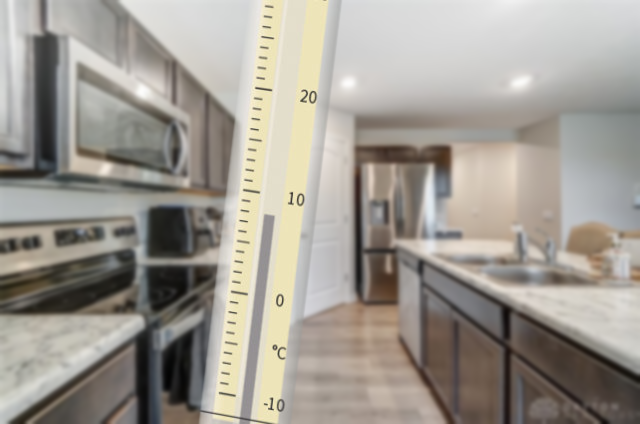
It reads 8 °C
